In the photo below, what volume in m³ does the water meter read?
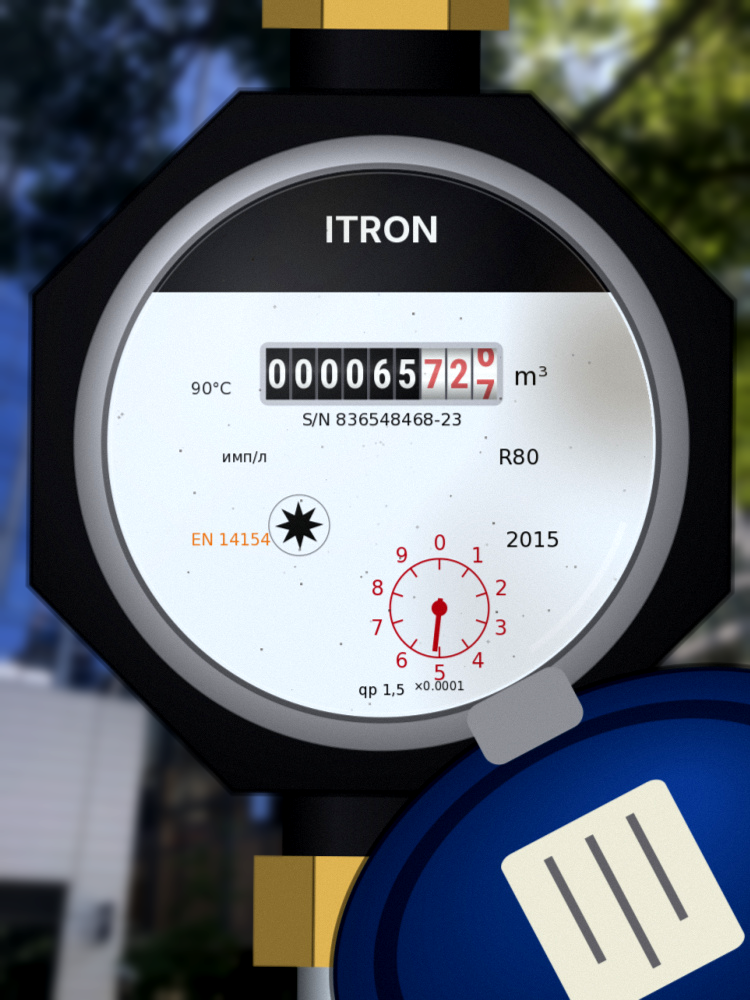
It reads 65.7265 m³
